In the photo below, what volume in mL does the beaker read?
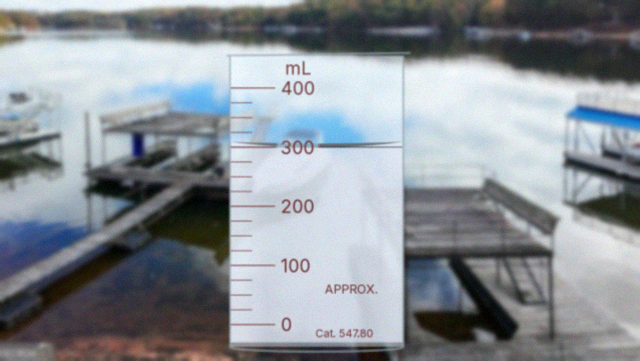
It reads 300 mL
